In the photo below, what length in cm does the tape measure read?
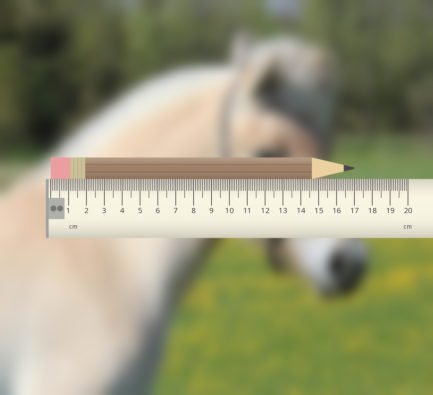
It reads 17 cm
